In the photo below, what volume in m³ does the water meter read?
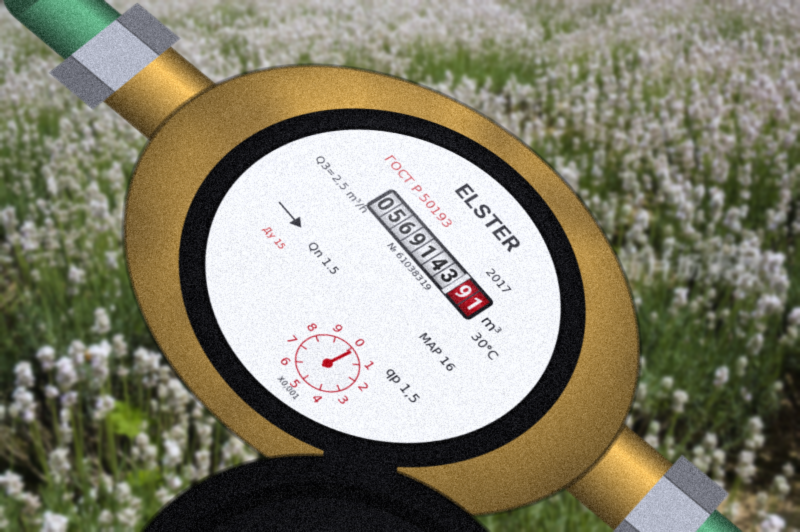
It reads 569143.910 m³
